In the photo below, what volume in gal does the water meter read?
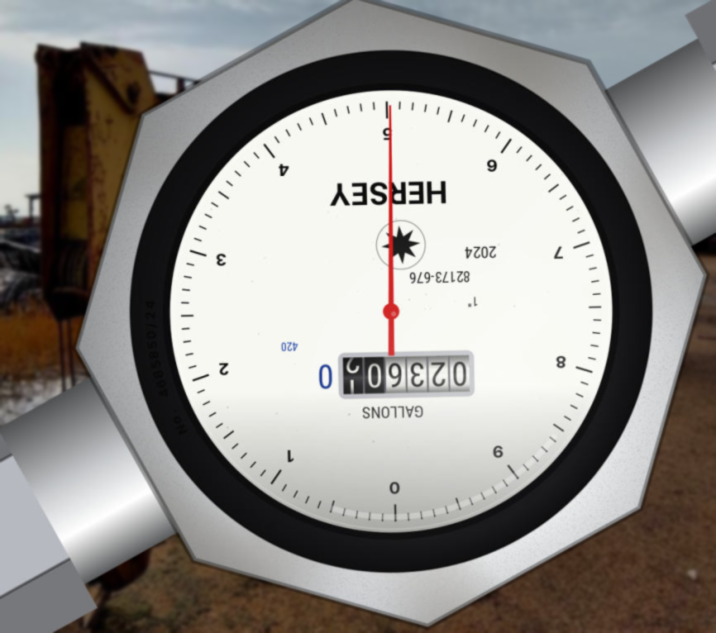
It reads 236015.0 gal
